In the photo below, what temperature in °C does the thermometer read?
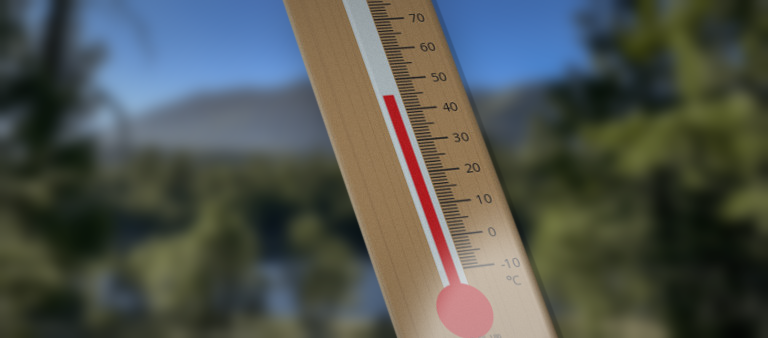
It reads 45 °C
